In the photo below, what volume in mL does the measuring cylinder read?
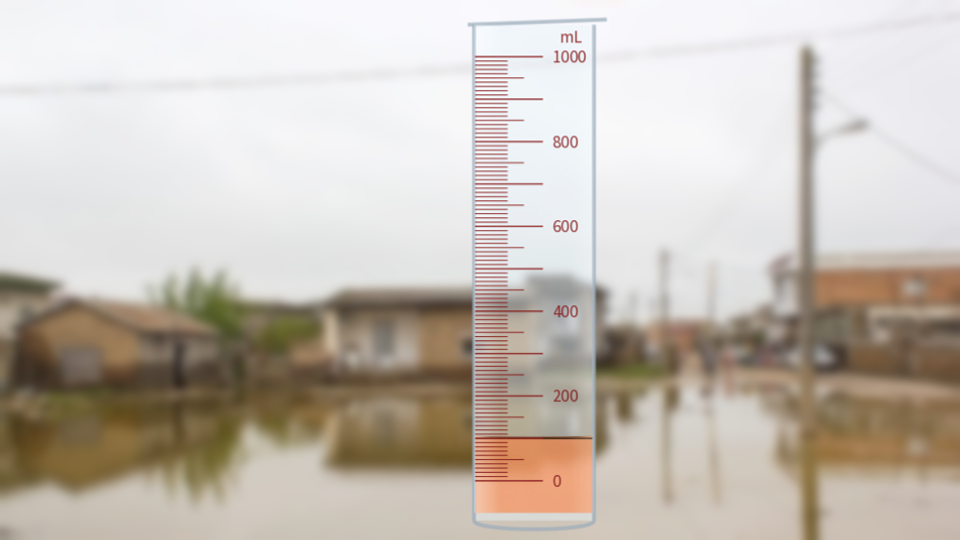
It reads 100 mL
